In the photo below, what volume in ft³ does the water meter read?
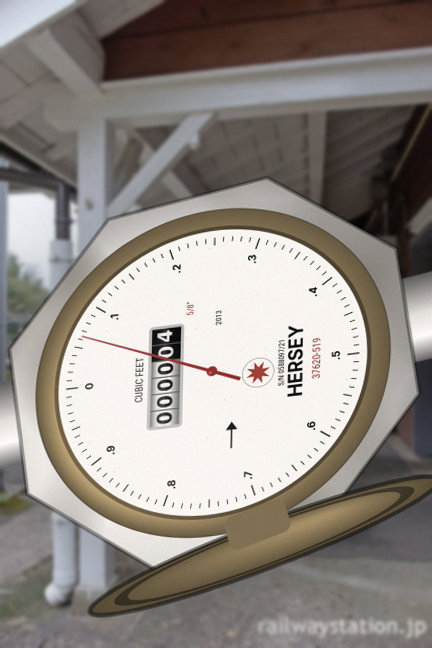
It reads 4.06 ft³
